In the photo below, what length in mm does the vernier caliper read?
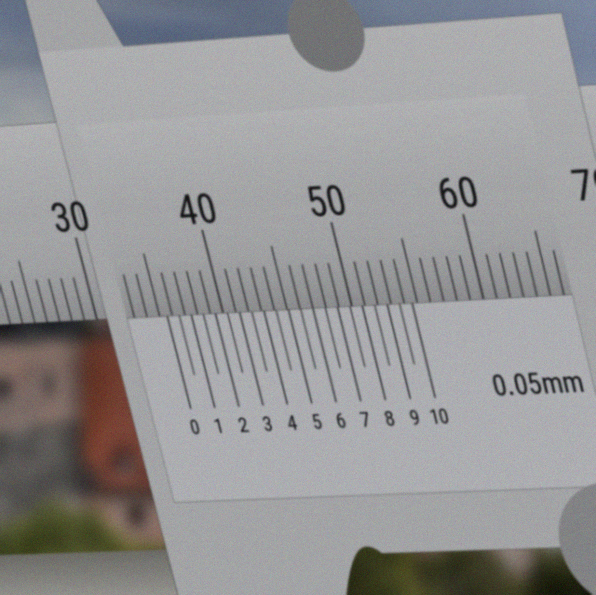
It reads 35.6 mm
